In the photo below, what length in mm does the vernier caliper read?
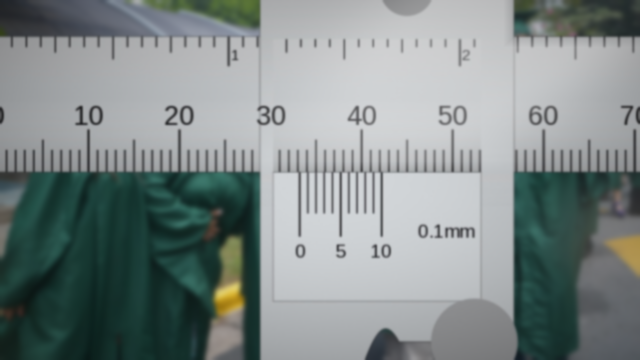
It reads 33.2 mm
